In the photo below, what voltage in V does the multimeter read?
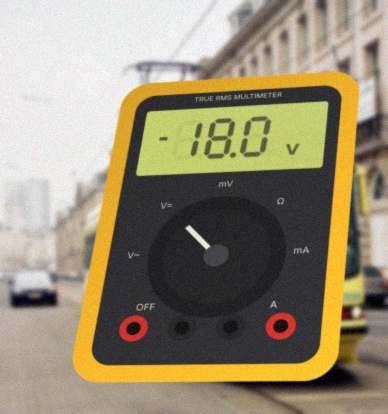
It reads -18.0 V
